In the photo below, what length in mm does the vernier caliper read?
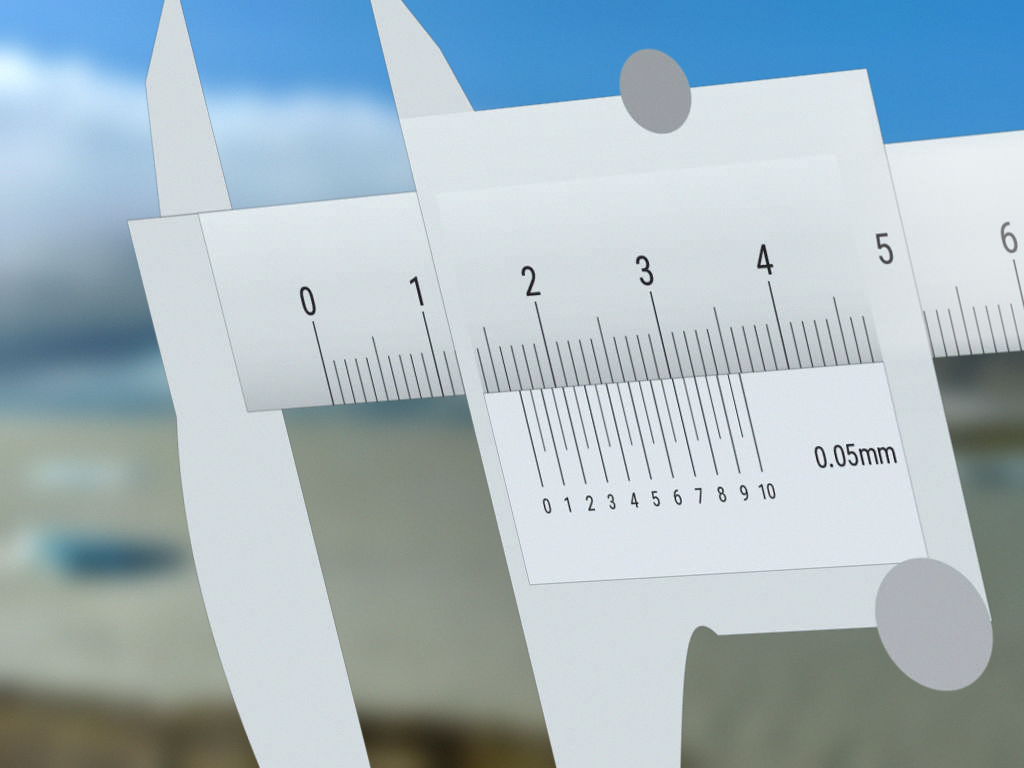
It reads 16.8 mm
